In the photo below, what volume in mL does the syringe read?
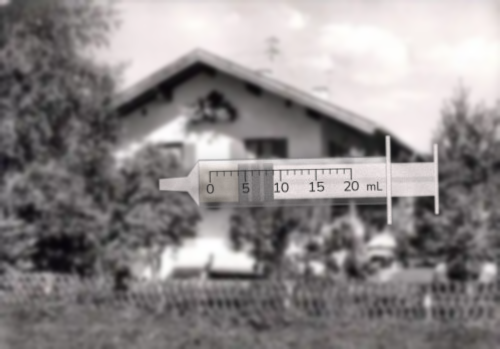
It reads 4 mL
